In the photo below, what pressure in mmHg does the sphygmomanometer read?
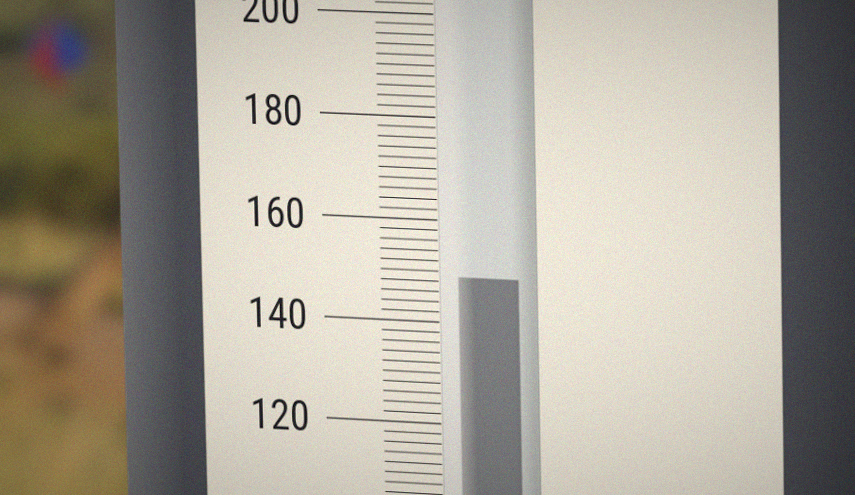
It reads 149 mmHg
